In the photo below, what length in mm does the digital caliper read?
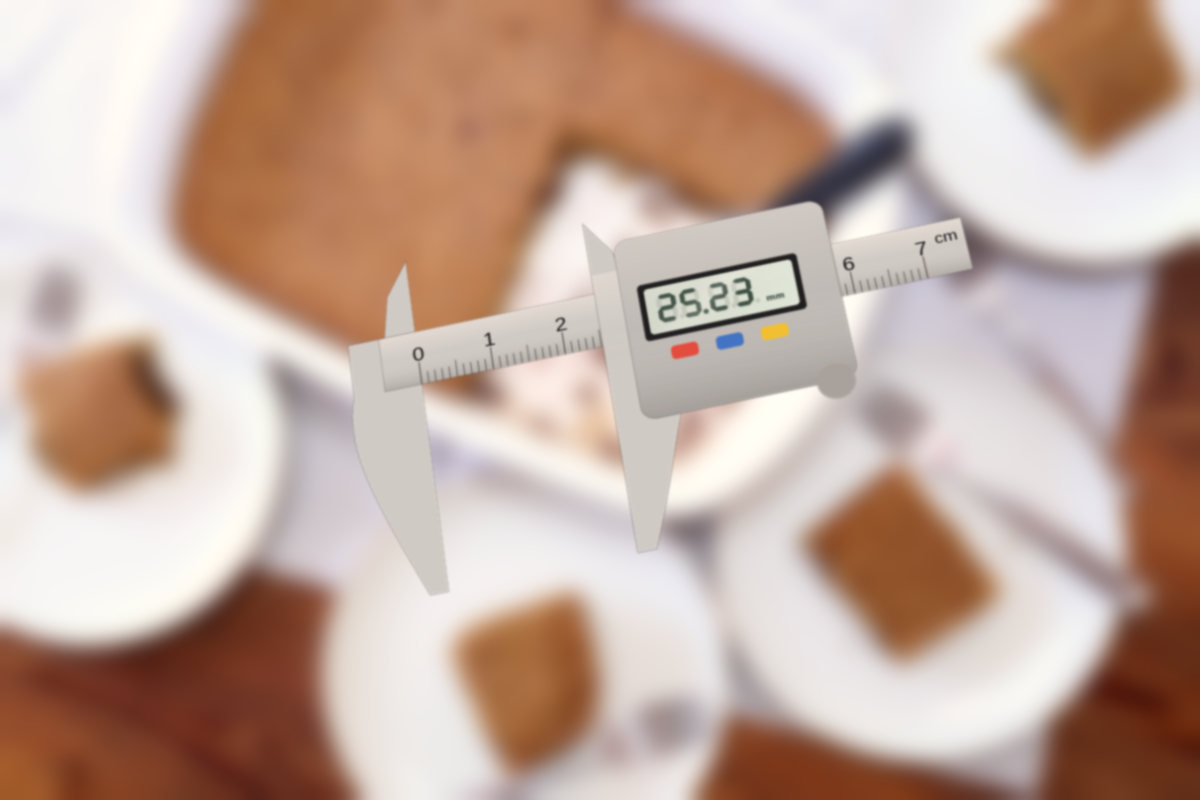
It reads 25.23 mm
